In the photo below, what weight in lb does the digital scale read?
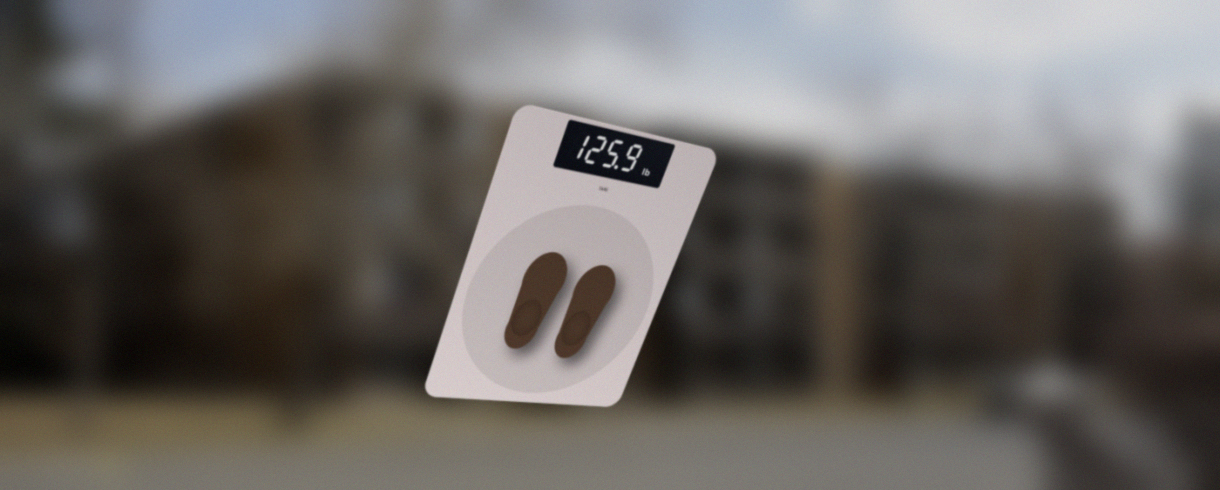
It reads 125.9 lb
